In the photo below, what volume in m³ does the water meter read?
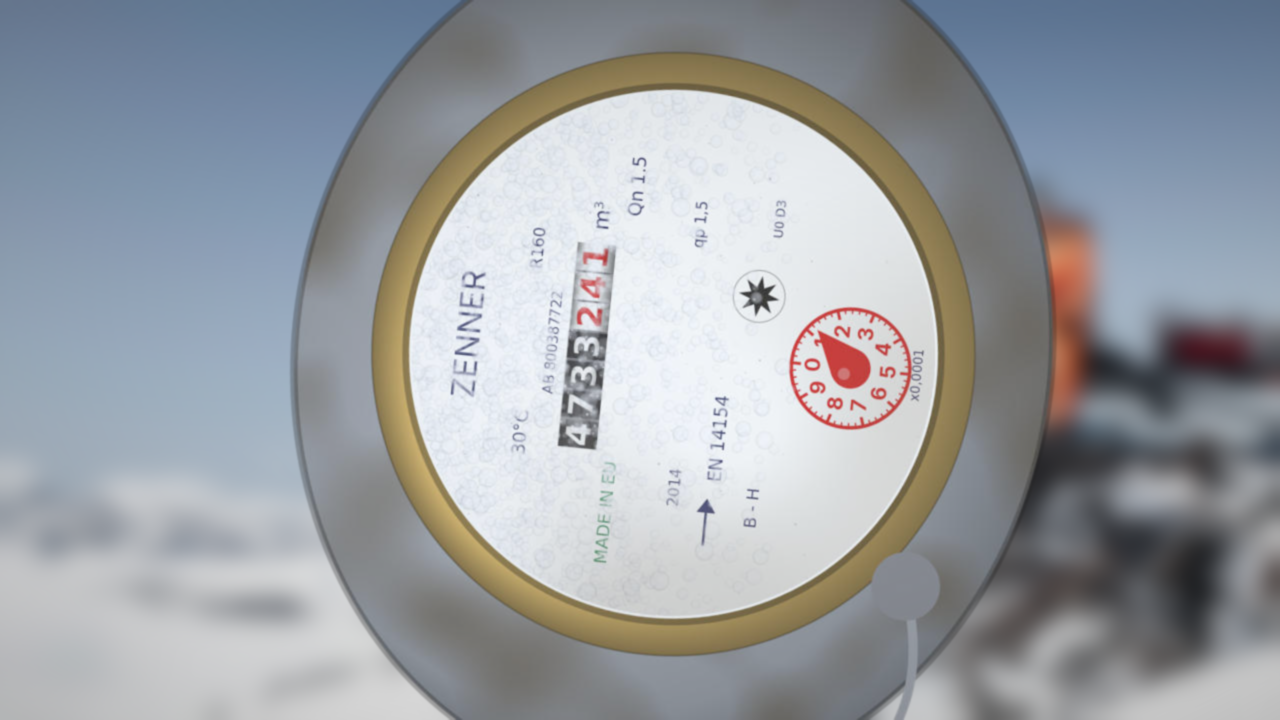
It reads 4733.2411 m³
